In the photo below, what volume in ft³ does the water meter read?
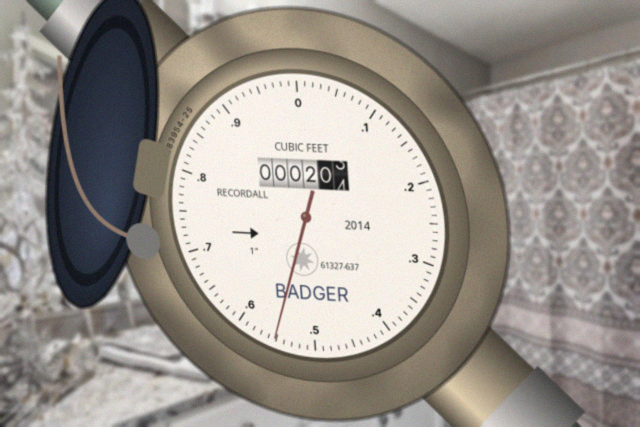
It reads 203.55 ft³
